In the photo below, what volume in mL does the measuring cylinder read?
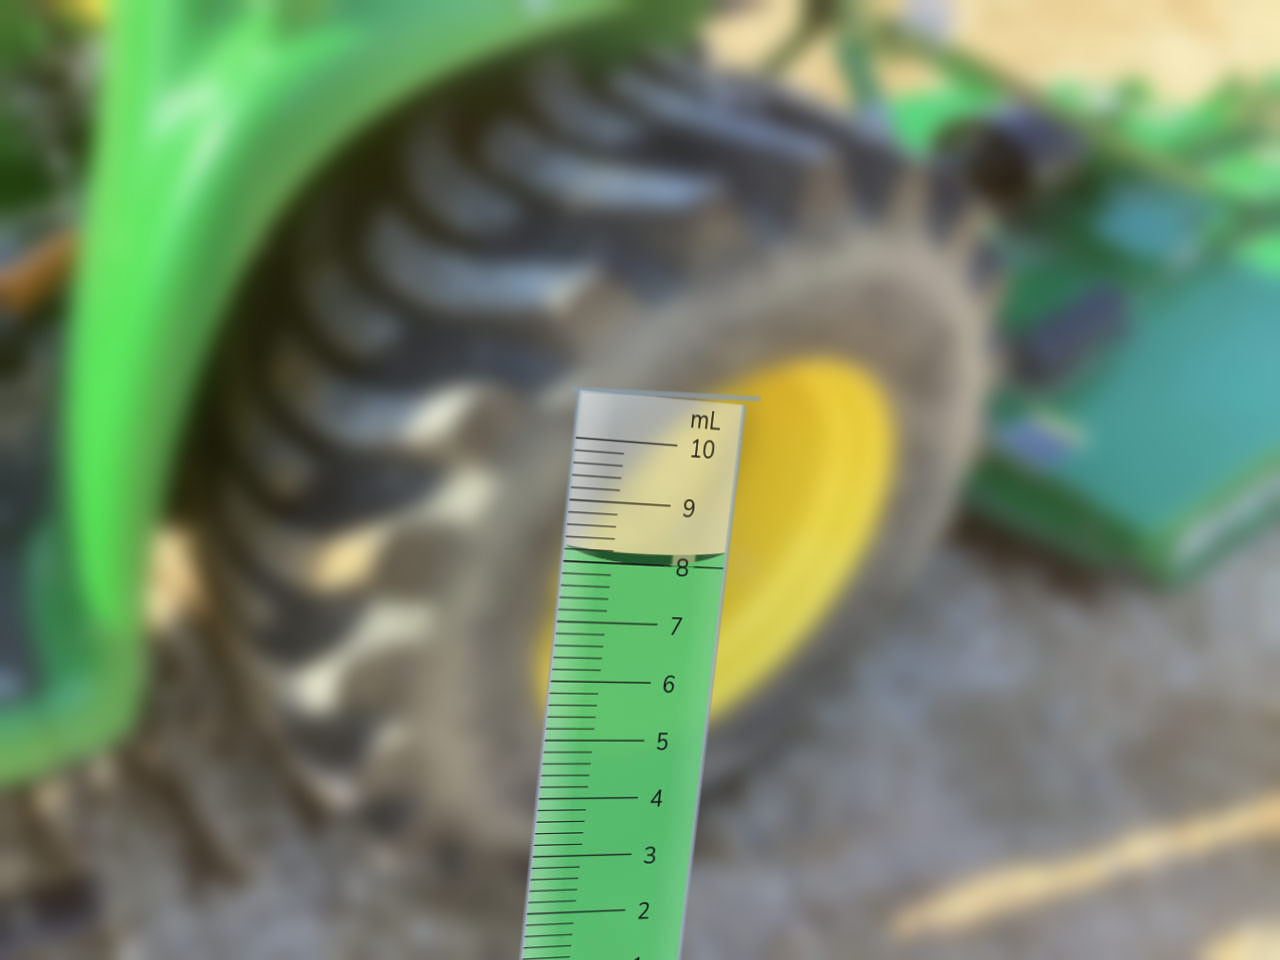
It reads 8 mL
